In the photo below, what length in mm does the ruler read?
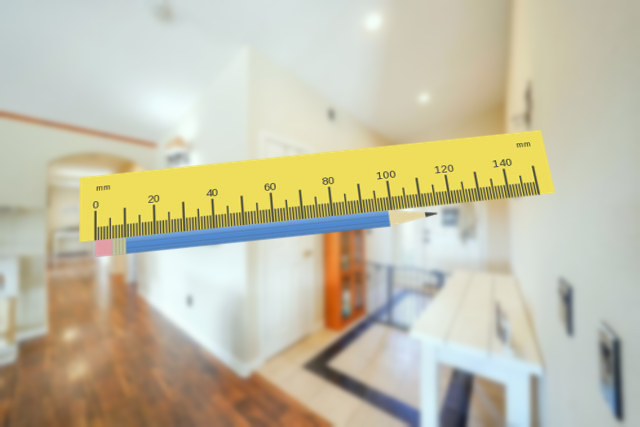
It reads 115 mm
